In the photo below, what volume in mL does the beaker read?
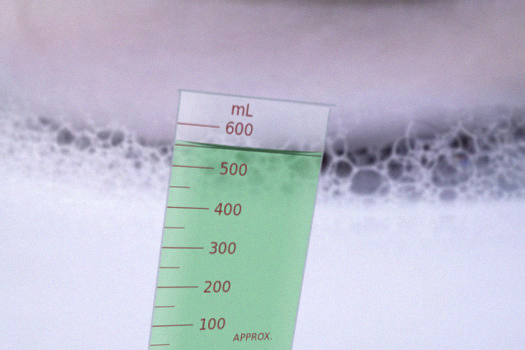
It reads 550 mL
